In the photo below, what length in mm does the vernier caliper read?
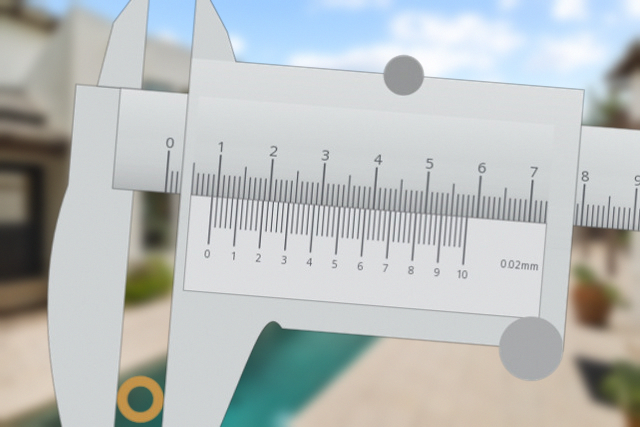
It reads 9.0 mm
